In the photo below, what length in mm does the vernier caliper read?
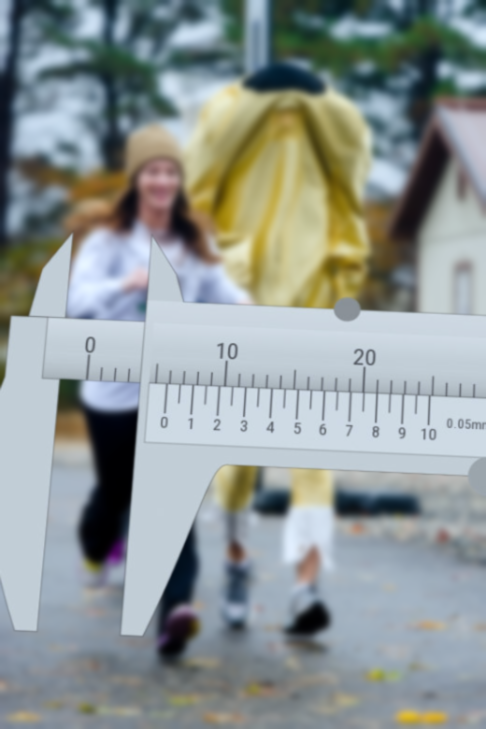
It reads 5.8 mm
